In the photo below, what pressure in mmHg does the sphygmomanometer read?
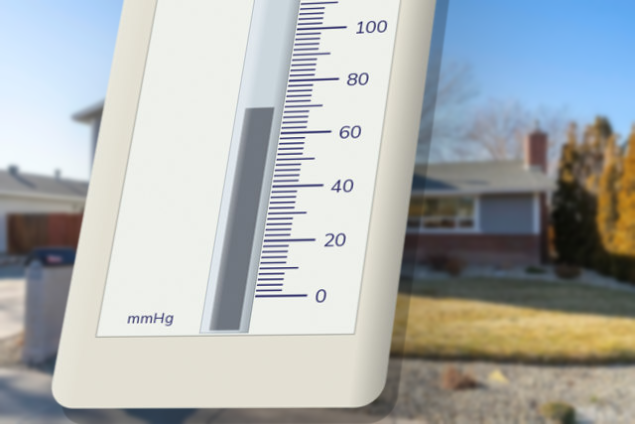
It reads 70 mmHg
